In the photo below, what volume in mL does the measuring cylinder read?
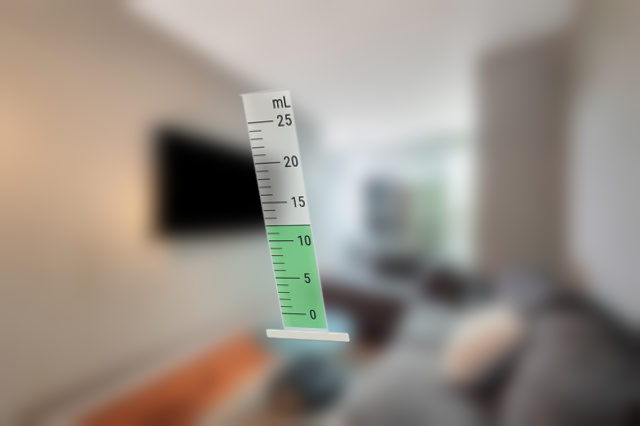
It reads 12 mL
